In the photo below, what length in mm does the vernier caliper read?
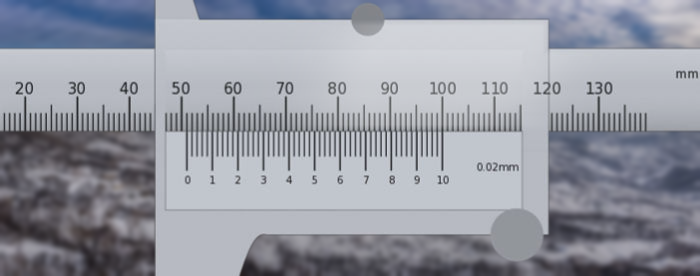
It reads 51.0 mm
